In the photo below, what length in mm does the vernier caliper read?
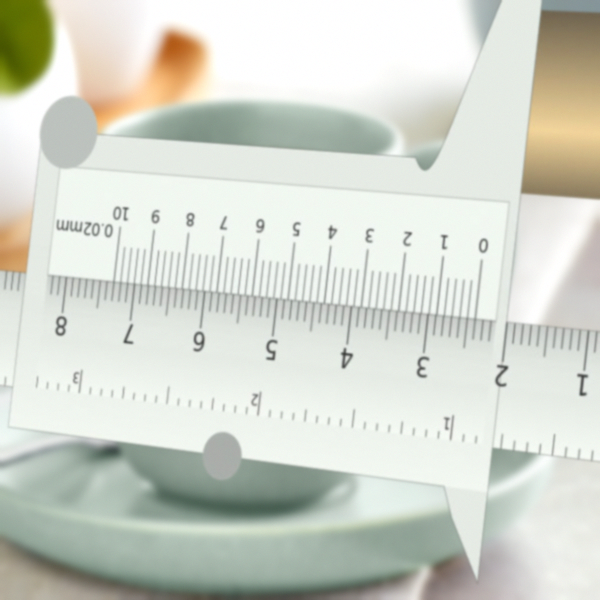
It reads 24.0 mm
